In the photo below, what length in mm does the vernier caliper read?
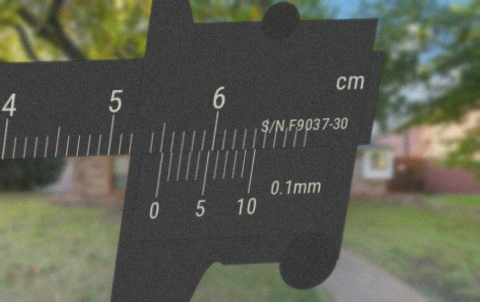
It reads 55.2 mm
